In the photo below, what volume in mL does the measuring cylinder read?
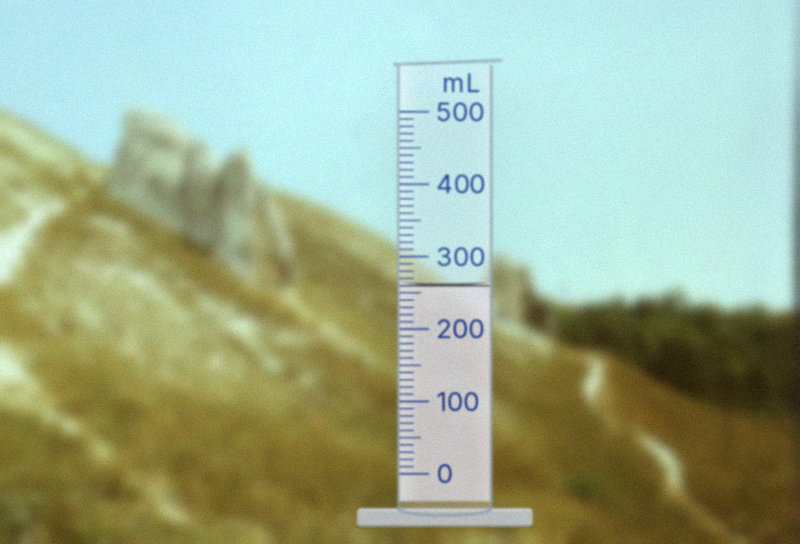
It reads 260 mL
